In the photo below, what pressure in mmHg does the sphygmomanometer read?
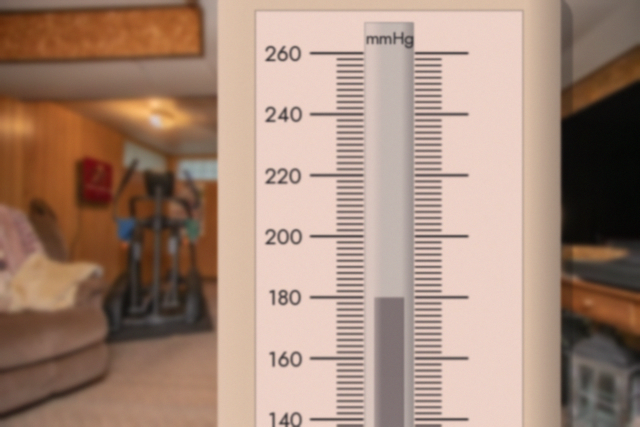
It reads 180 mmHg
